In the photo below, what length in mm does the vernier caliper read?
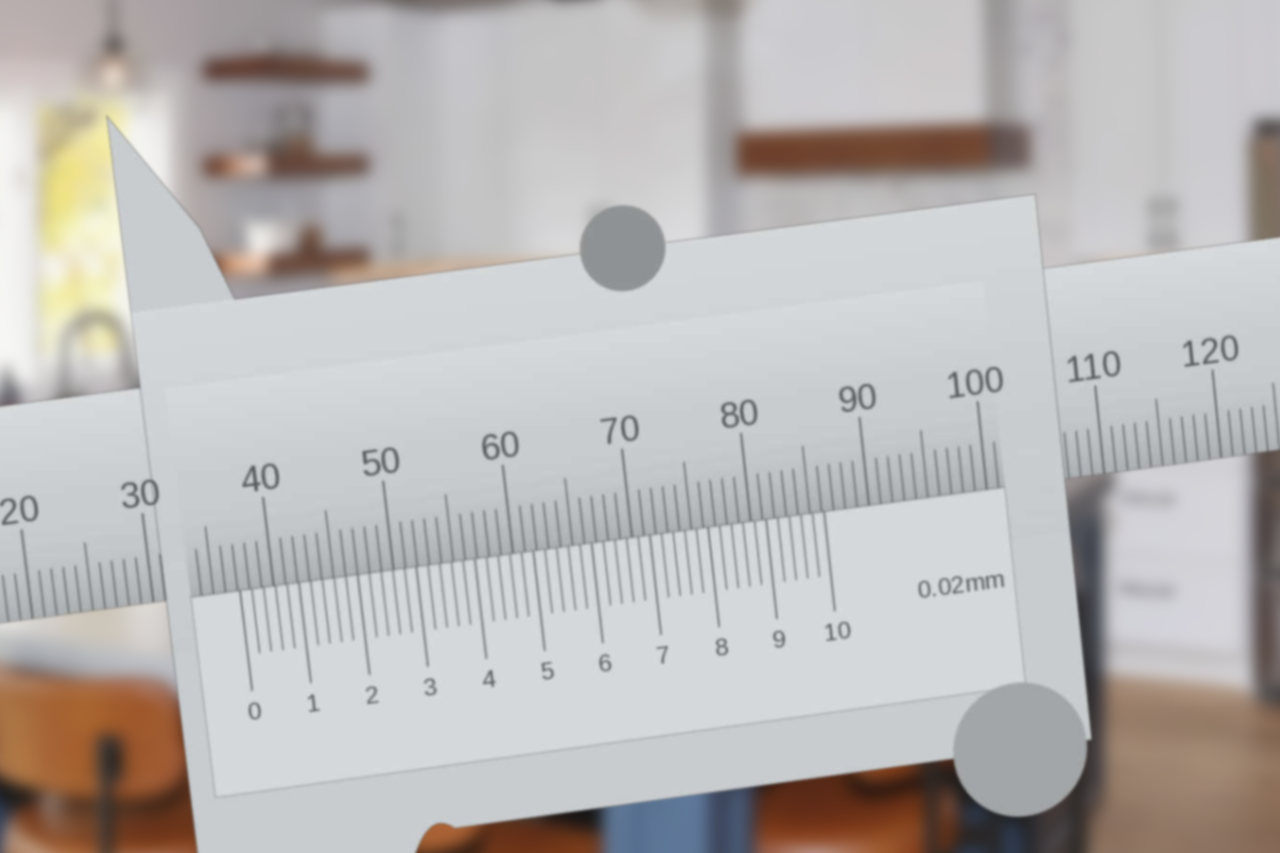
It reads 37.2 mm
